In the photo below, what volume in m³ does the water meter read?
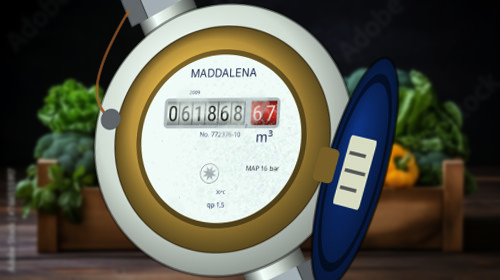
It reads 61868.67 m³
